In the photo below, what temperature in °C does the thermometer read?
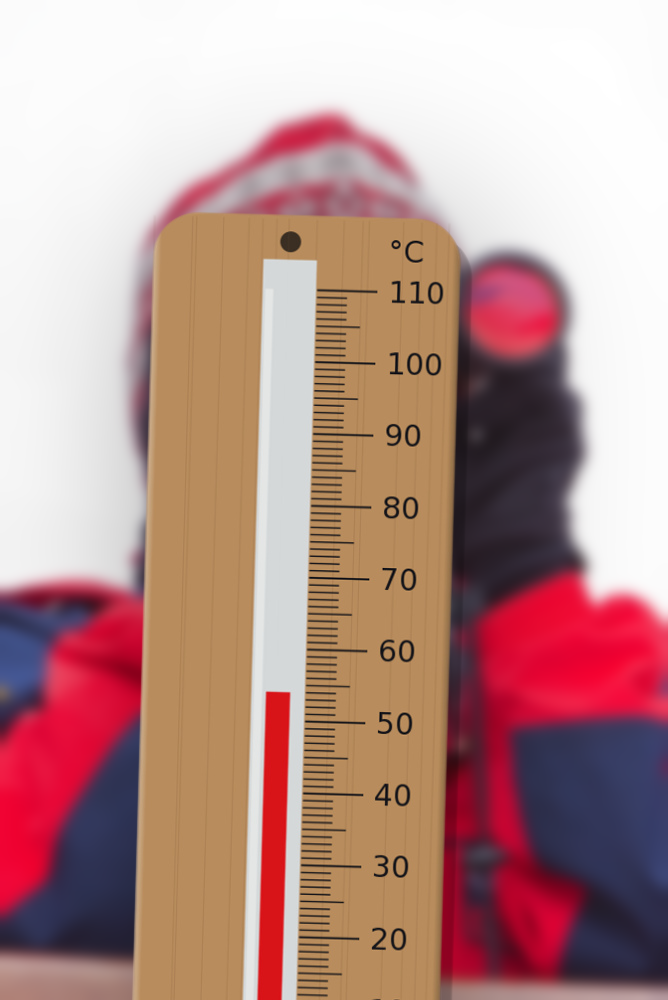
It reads 54 °C
